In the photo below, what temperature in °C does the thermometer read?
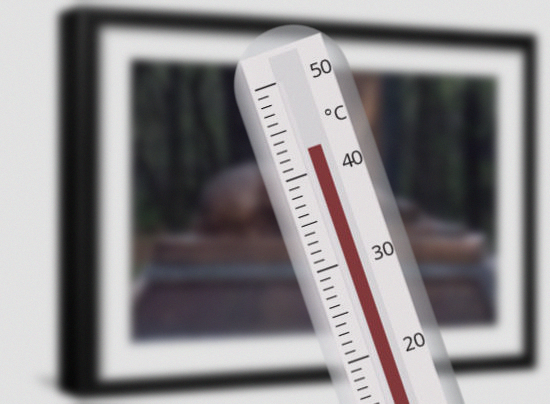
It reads 42.5 °C
